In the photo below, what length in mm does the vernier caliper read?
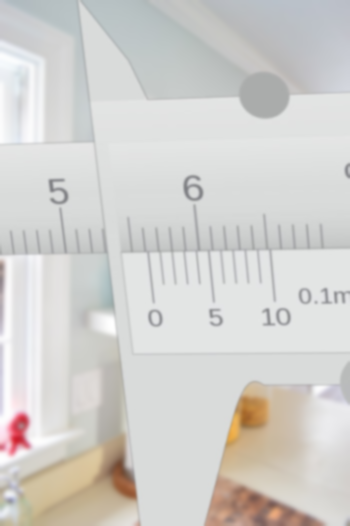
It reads 56.2 mm
